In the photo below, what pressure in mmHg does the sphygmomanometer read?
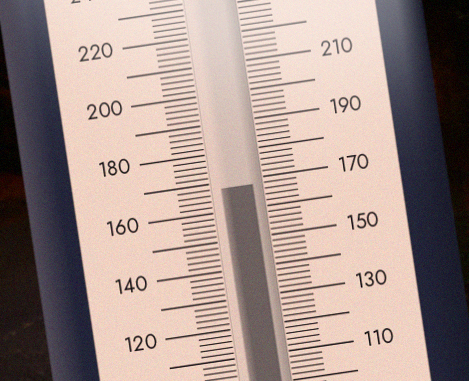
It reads 168 mmHg
